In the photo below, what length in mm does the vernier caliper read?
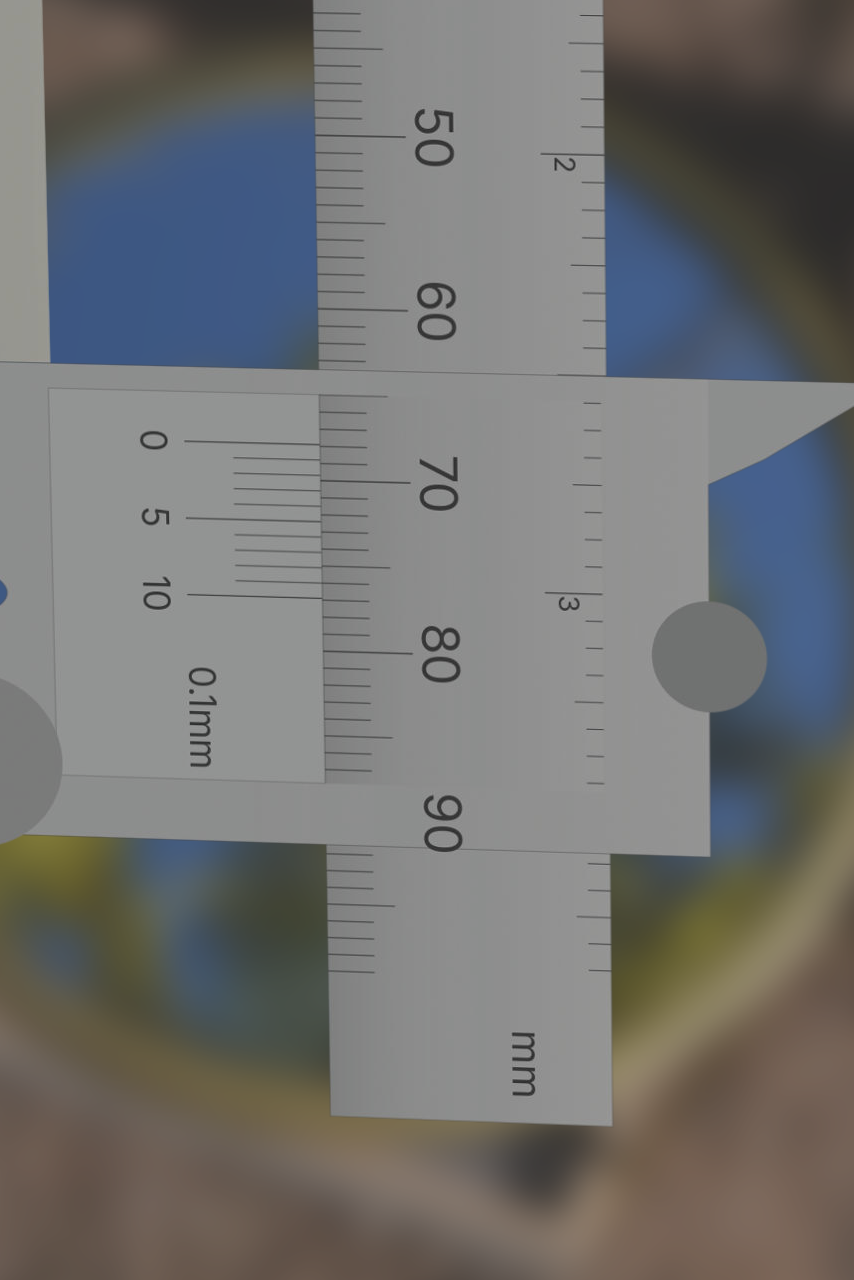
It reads 67.9 mm
